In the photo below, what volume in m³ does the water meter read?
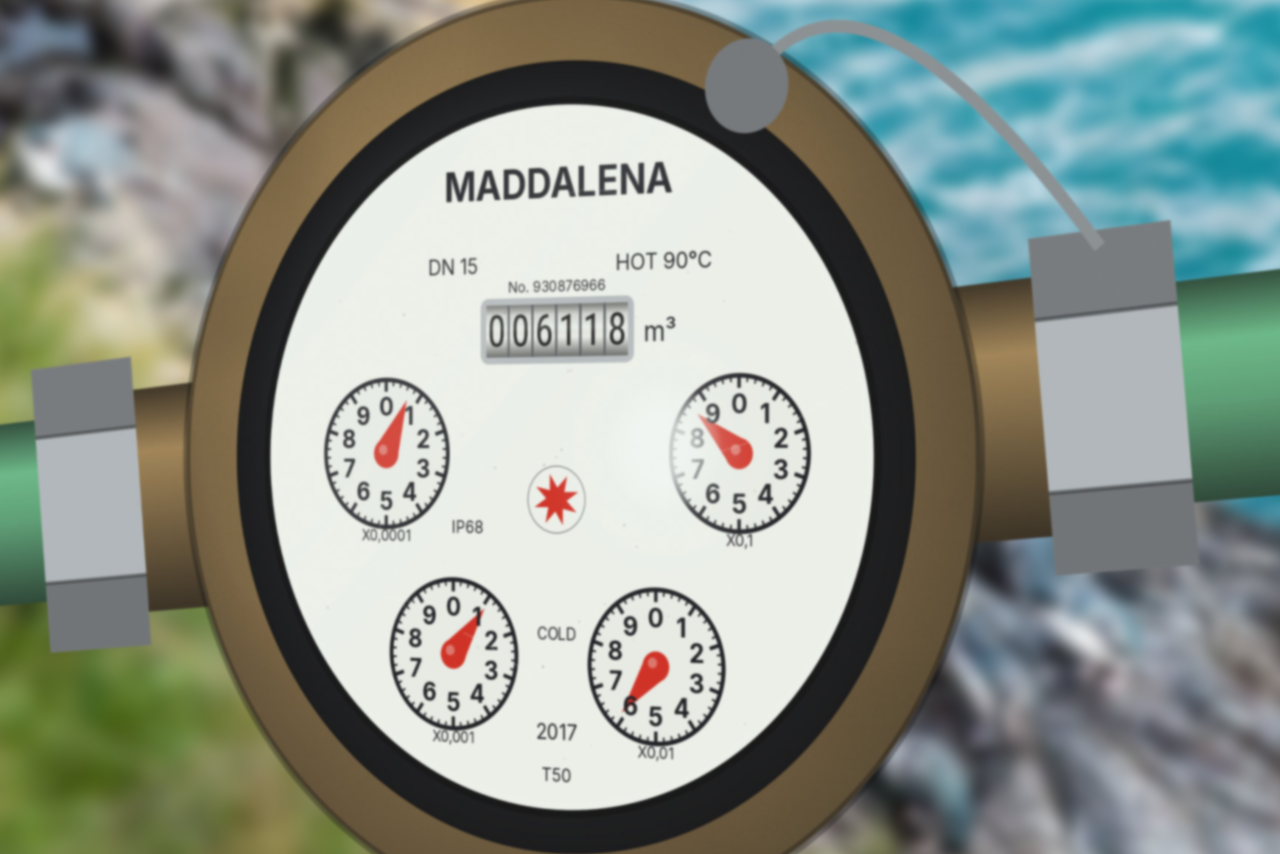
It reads 6118.8610 m³
